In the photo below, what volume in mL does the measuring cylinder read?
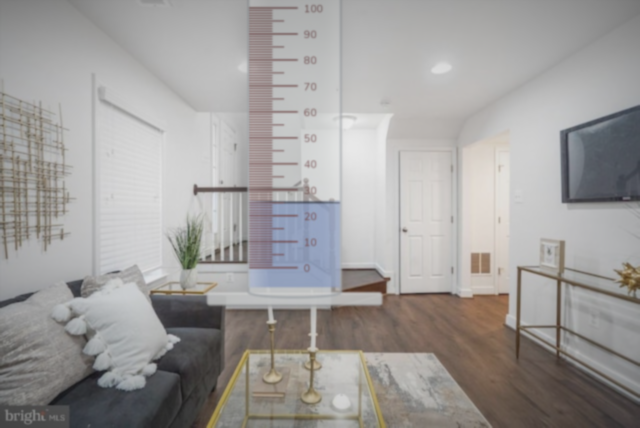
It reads 25 mL
